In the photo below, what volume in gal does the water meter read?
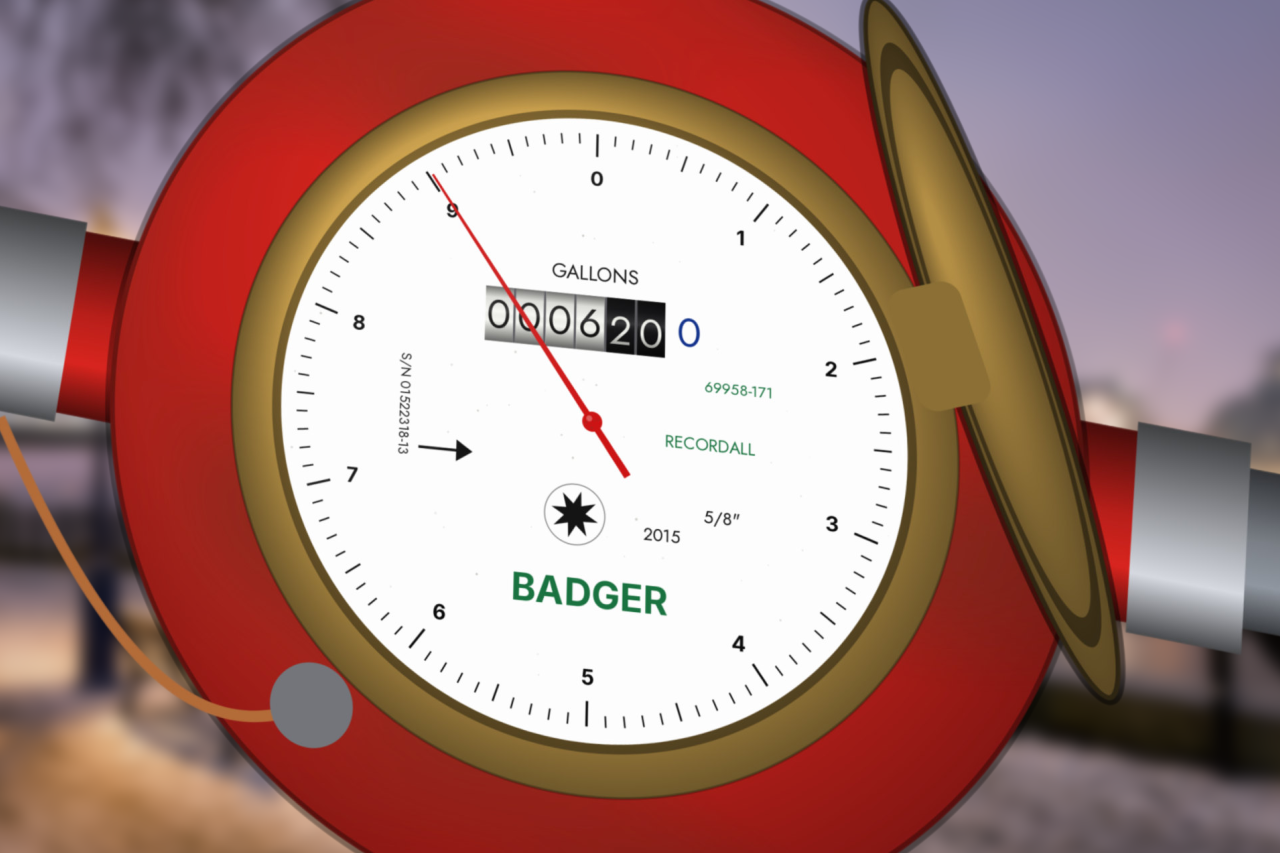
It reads 6199.0 gal
